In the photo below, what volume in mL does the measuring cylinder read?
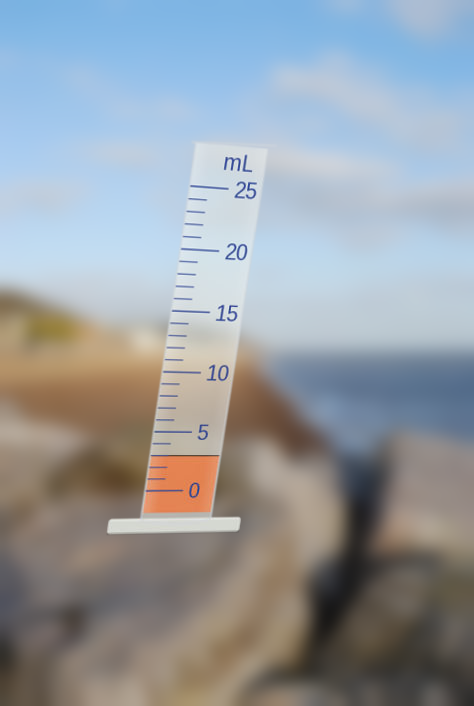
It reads 3 mL
